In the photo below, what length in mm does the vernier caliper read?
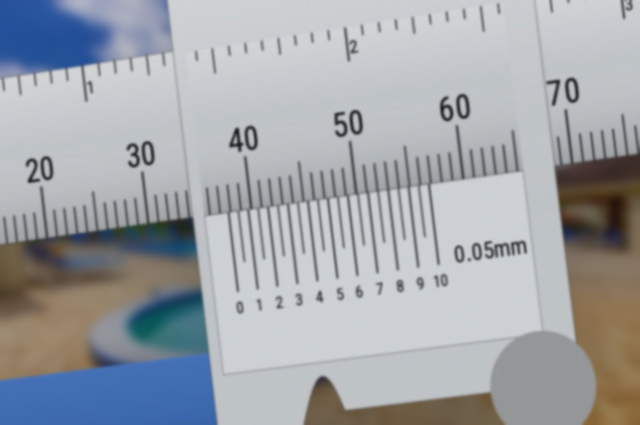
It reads 37.8 mm
